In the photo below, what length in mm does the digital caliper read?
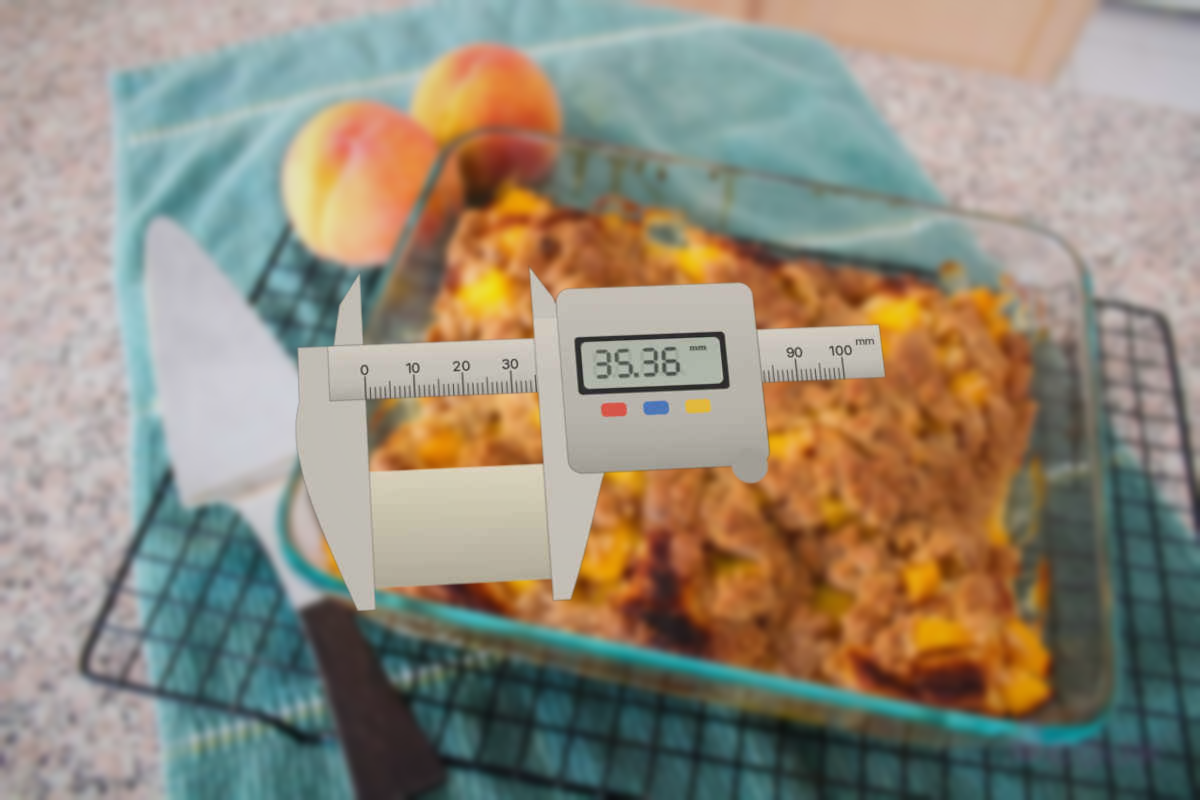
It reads 35.36 mm
